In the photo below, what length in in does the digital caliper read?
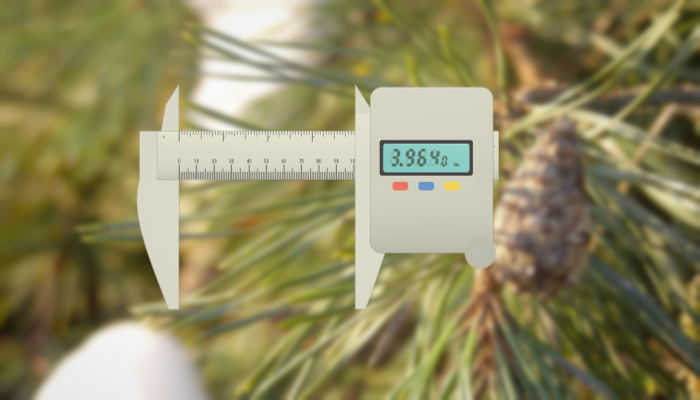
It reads 3.9640 in
